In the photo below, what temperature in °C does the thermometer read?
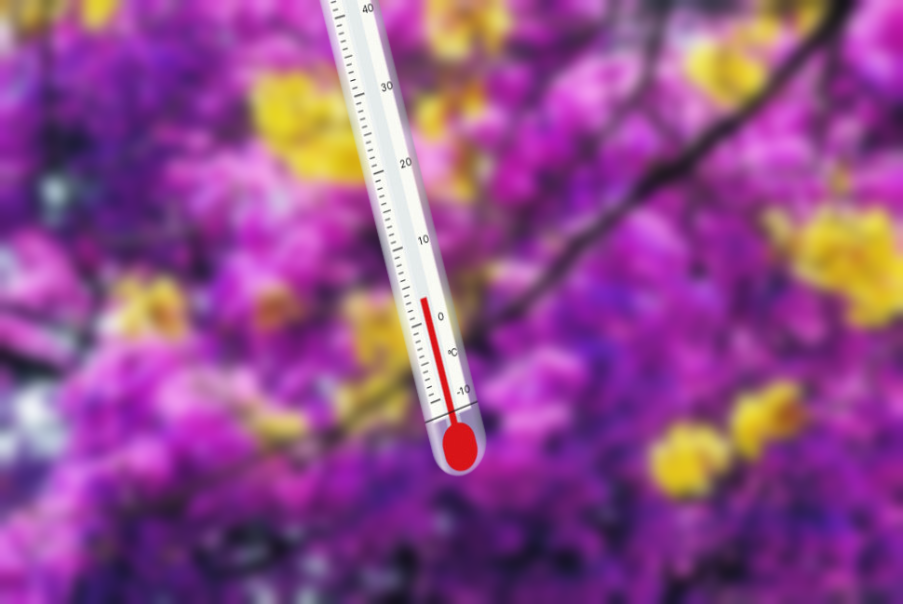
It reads 3 °C
